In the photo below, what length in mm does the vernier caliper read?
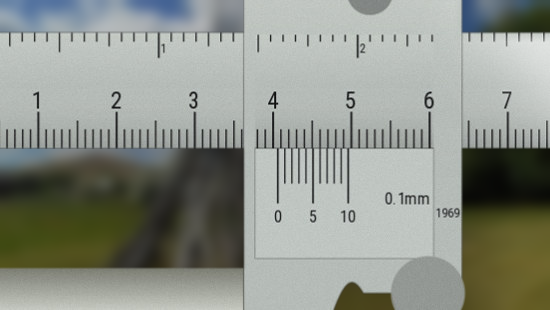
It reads 40.6 mm
